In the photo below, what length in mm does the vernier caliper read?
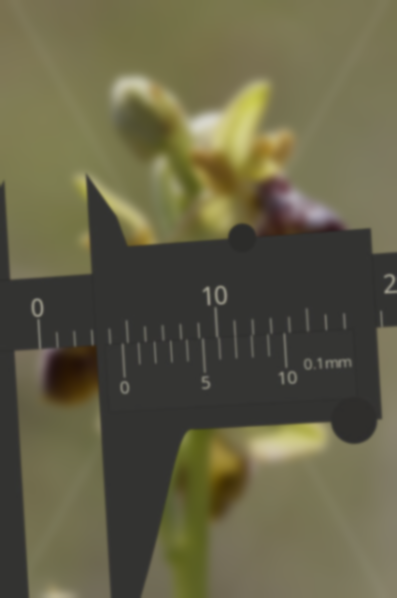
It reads 4.7 mm
